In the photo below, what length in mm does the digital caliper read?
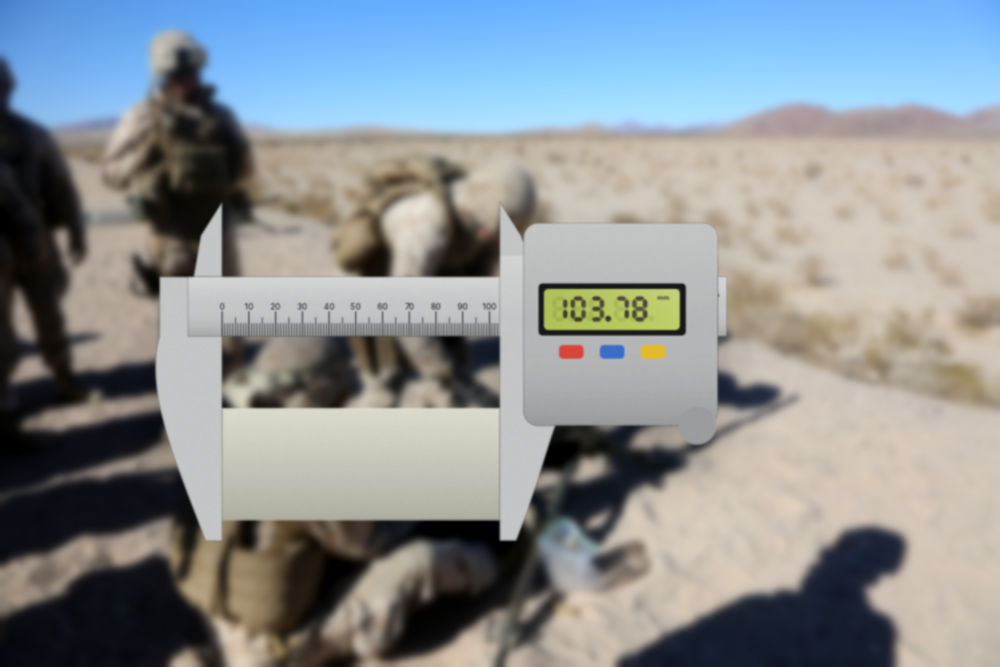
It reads 103.78 mm
